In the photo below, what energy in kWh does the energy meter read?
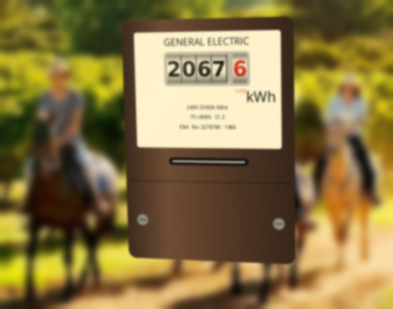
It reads 2067.6 kWh
